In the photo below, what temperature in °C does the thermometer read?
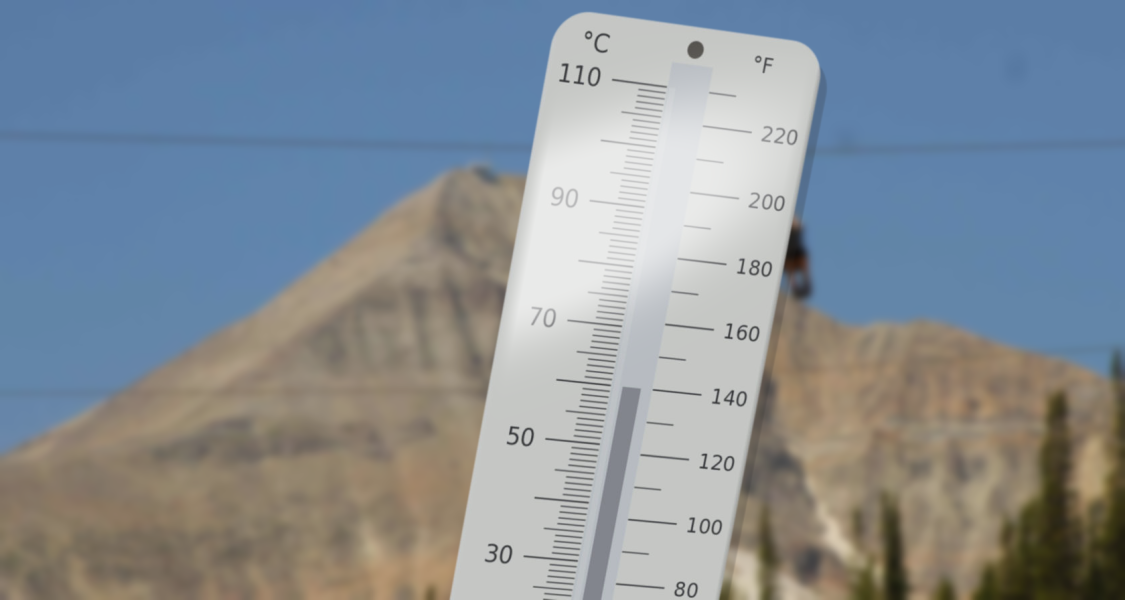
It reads 60 °C
